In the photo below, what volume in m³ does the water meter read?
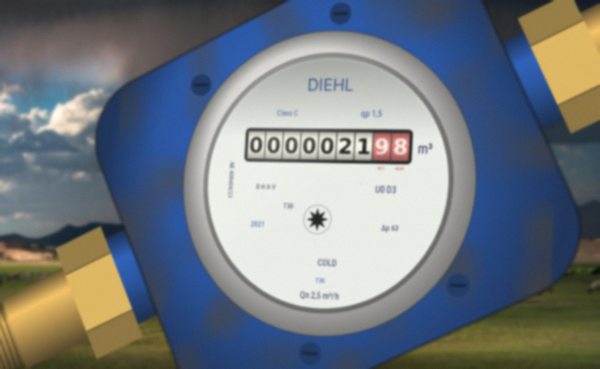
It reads 21.98 m³
